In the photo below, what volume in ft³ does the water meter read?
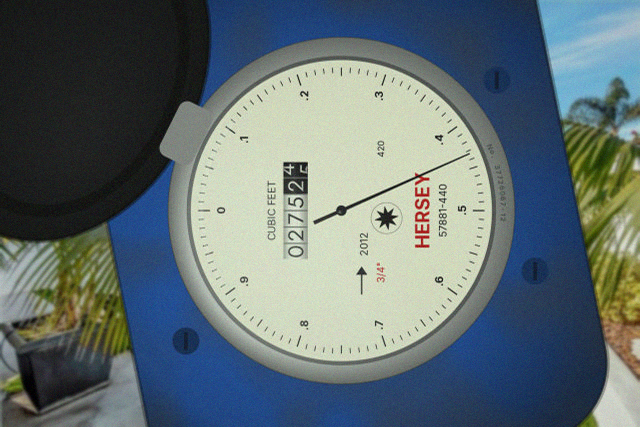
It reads 27524.43 ft³
